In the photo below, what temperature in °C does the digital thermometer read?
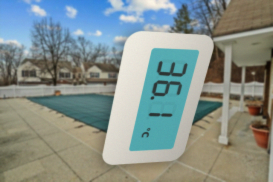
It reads 36.1 °C
